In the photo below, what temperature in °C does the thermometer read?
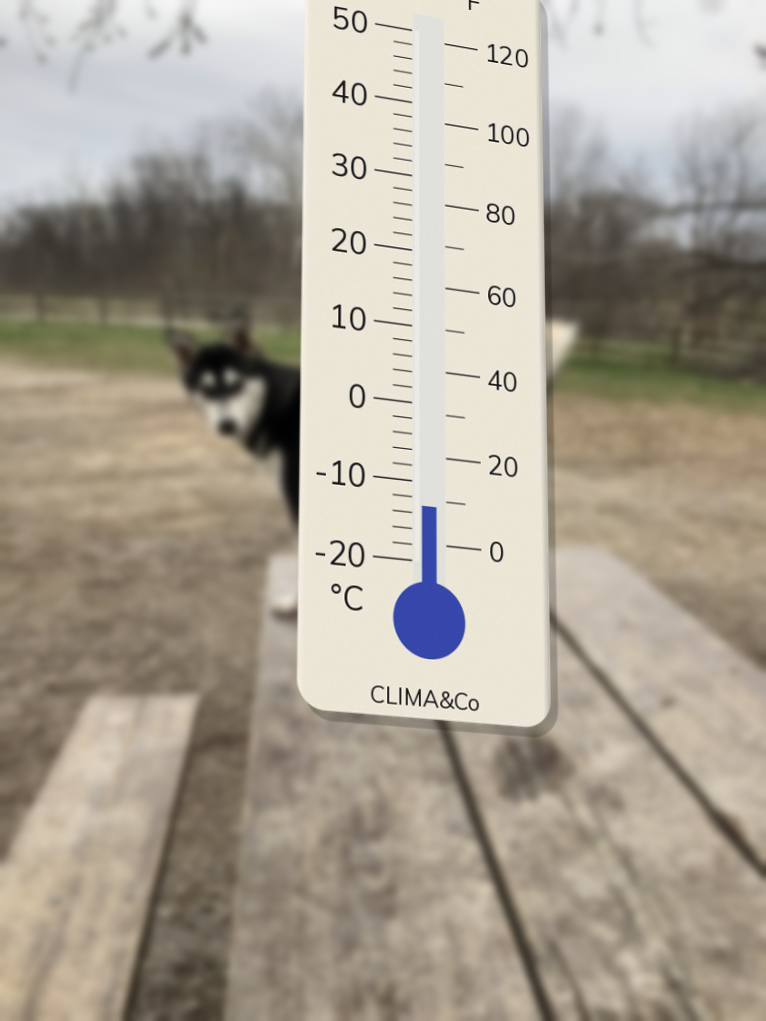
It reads -13 °C
